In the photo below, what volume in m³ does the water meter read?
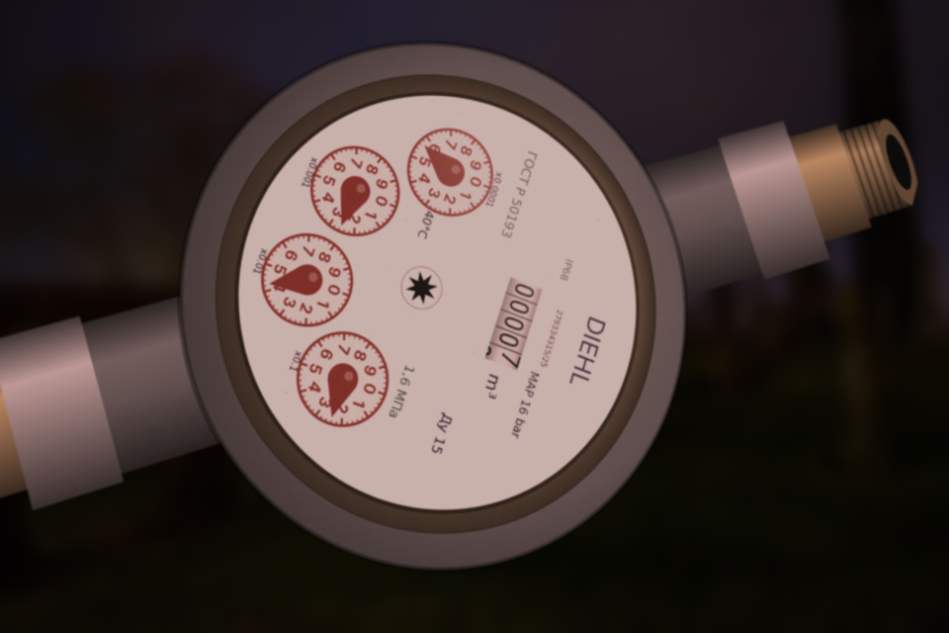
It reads 7.2425 m³
